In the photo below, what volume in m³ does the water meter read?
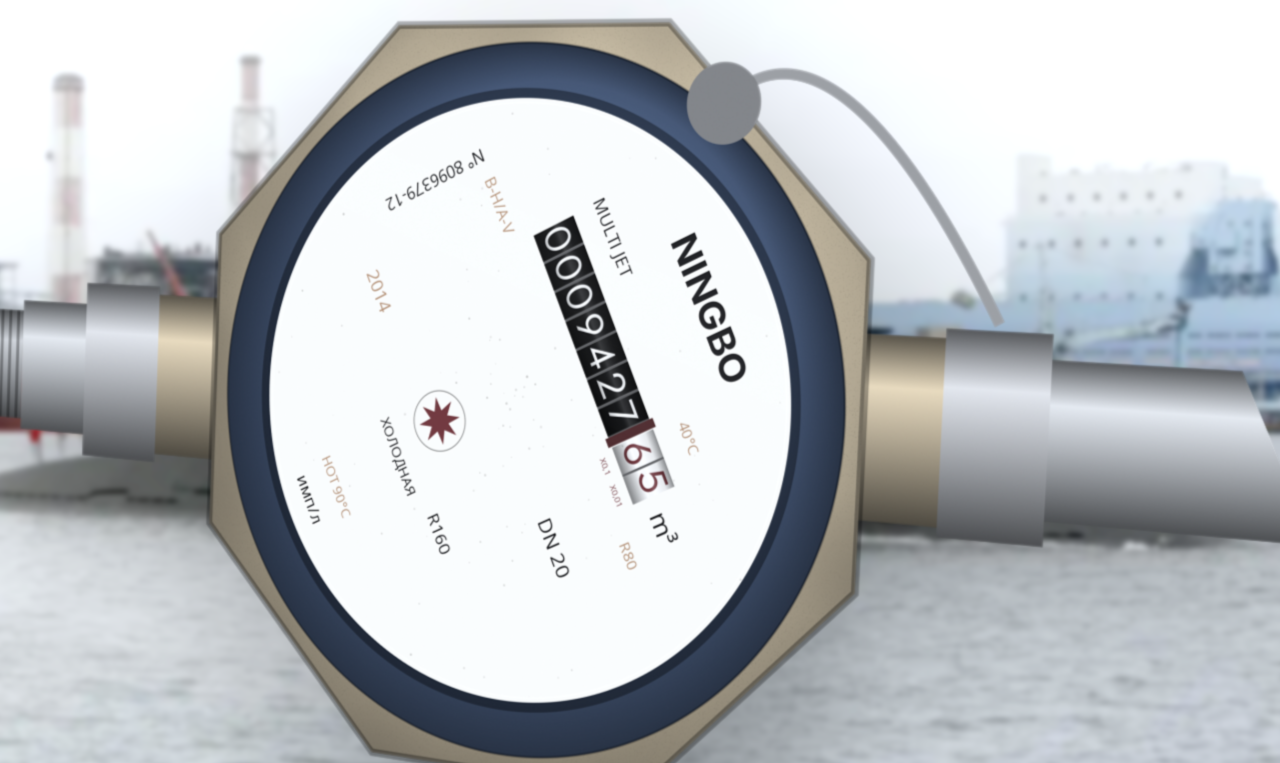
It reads 9427.65 m³
